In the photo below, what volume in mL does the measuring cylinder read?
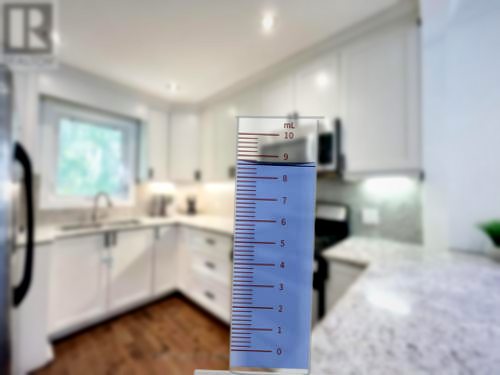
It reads 8.6 mL
